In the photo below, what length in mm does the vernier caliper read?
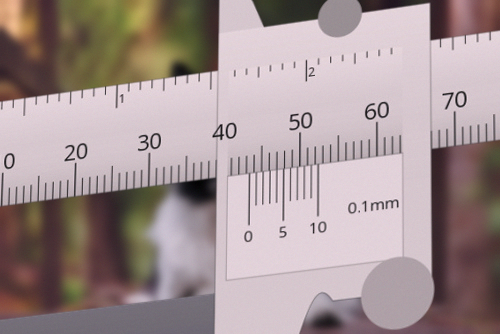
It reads 43.4 mm
